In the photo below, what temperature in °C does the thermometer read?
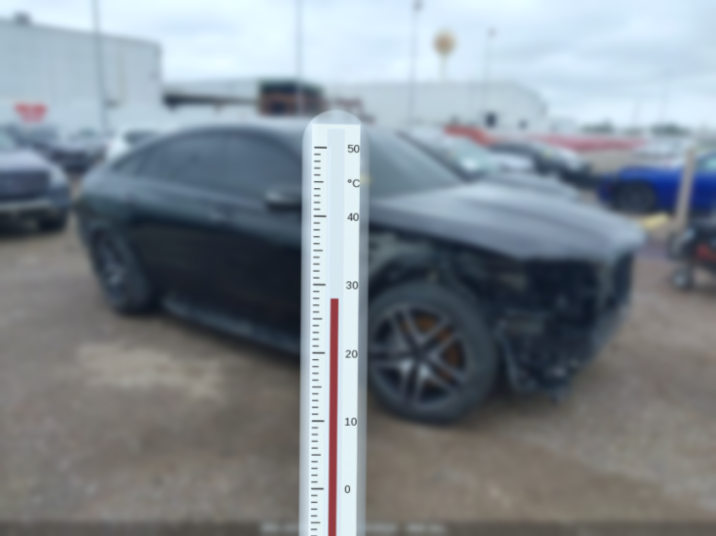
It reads 28 °C
